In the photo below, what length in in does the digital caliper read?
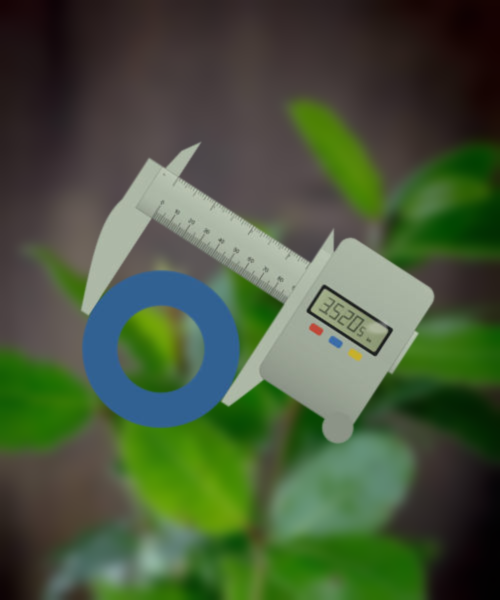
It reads 3.5205 in
